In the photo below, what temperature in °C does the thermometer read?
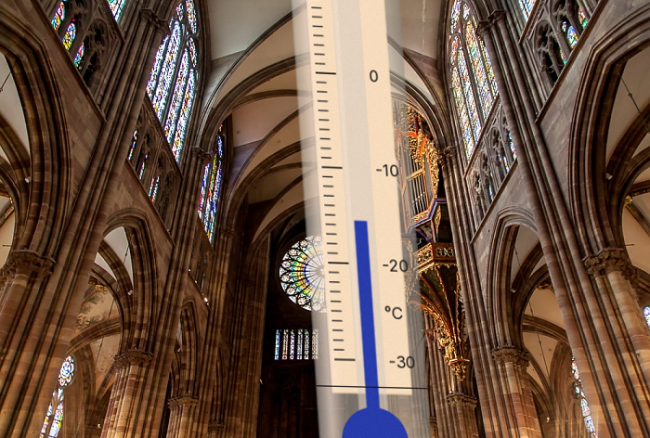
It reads -15.5 °C
